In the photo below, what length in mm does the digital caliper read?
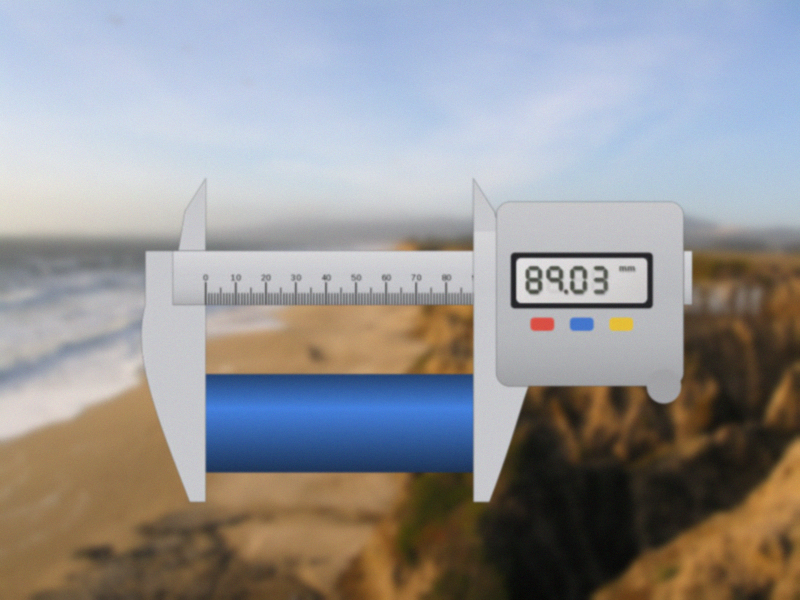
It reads 89.03 mm
